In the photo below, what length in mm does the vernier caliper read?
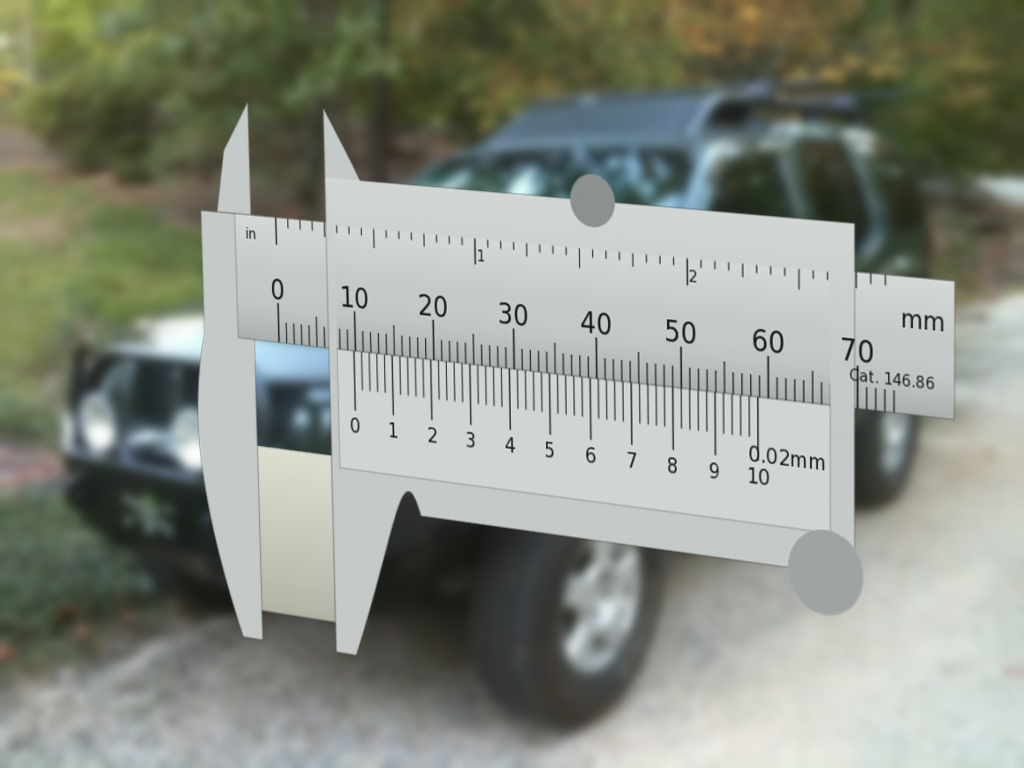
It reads 9.8 mm
